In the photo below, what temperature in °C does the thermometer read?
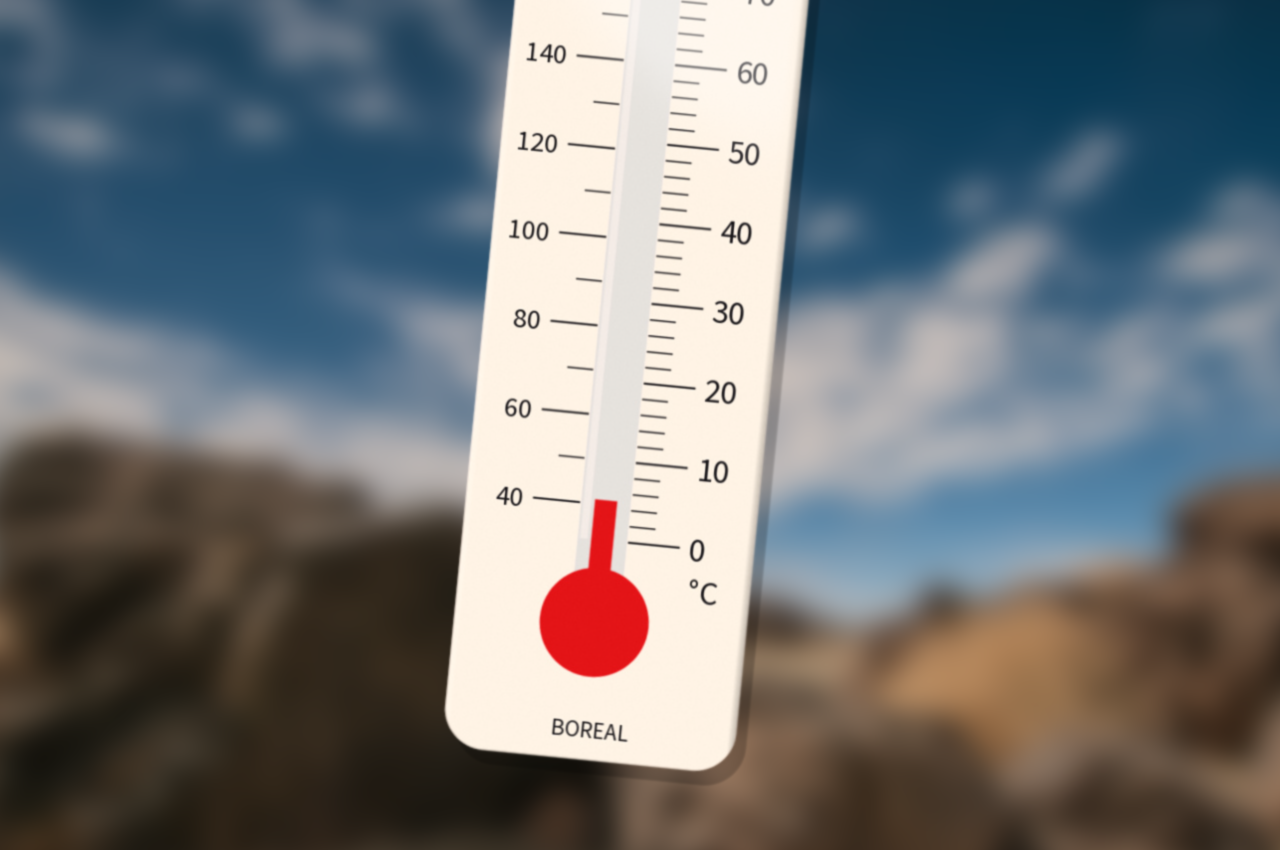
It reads 5 °C
